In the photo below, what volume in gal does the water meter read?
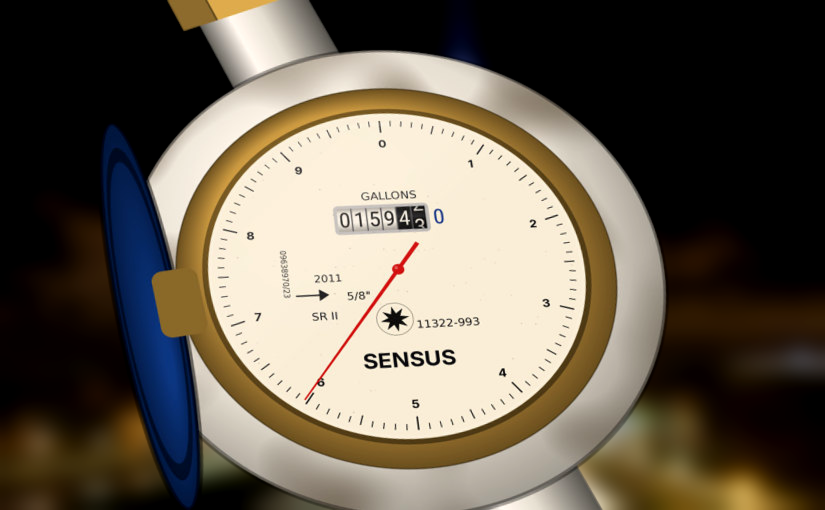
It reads 159426.0 gal
